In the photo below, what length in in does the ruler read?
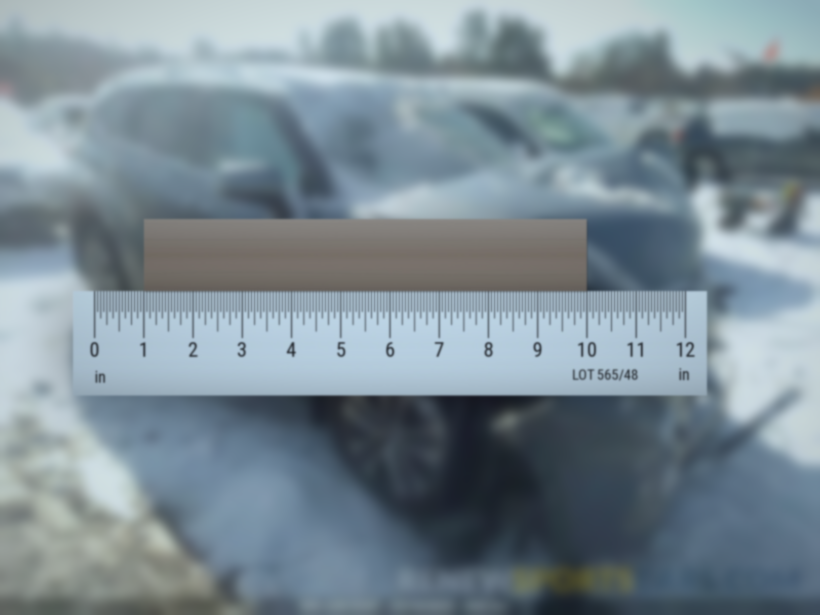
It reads 9 in
